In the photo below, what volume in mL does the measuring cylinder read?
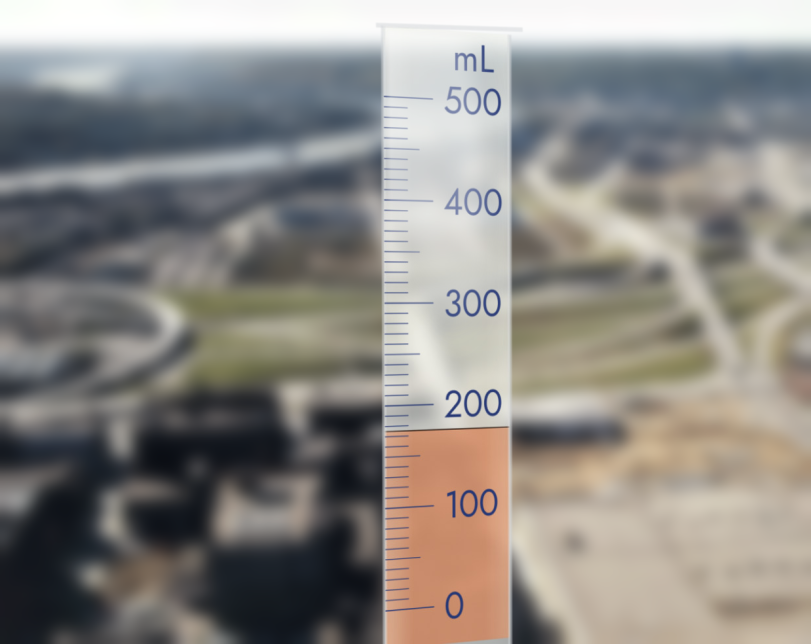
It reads 175 mL
